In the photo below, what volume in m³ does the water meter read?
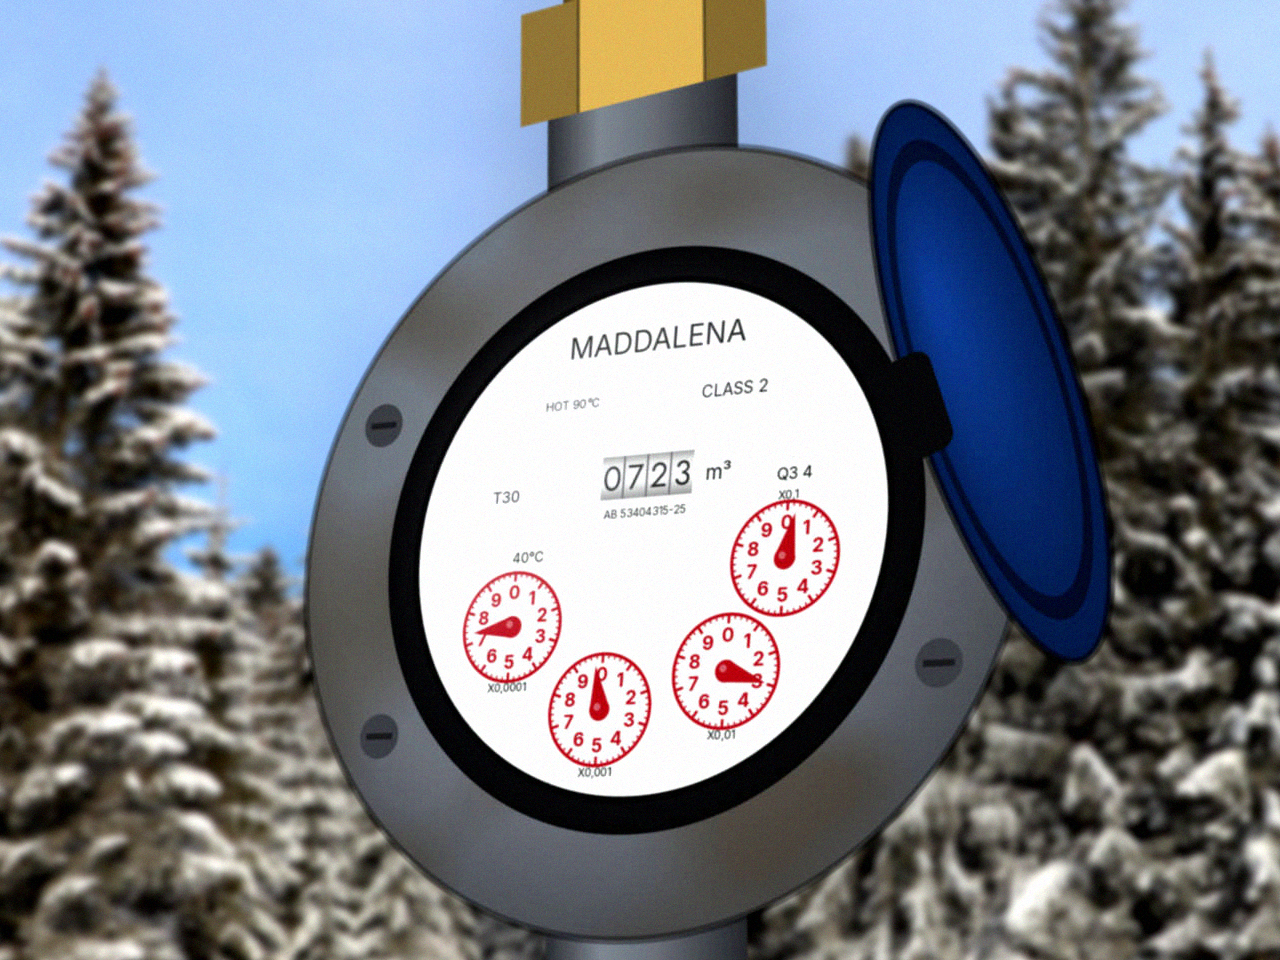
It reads 723.0297 m³
